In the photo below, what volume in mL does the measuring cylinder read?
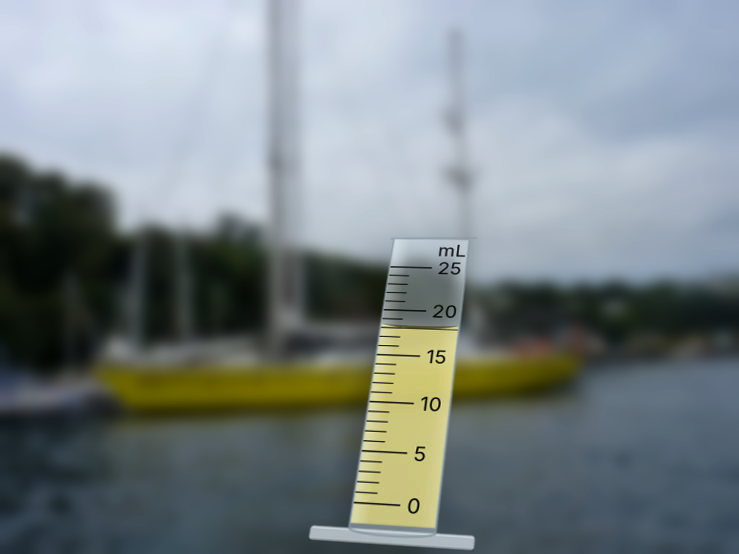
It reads 18 mL
